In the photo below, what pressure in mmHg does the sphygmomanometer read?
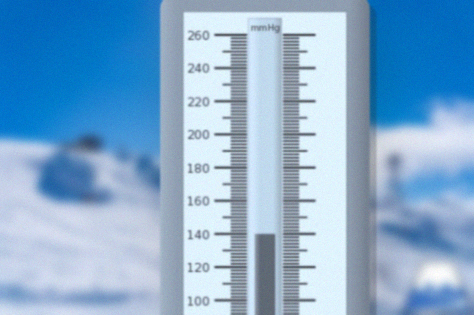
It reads 140 mmHg
